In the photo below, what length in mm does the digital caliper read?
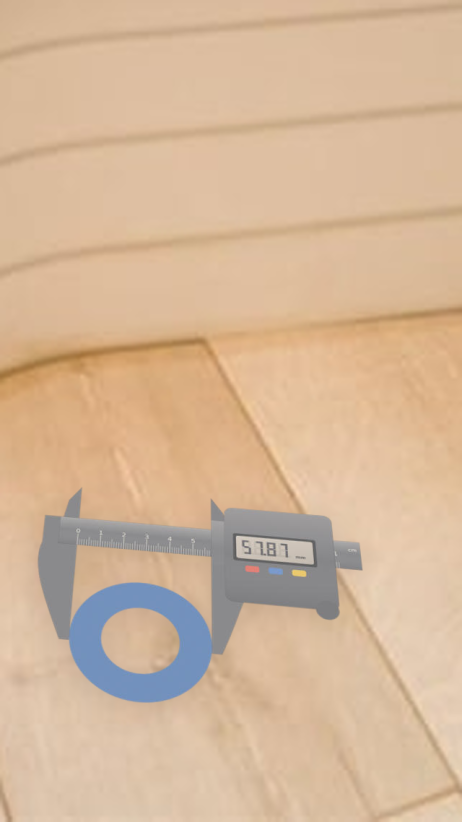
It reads 57.87 mm
